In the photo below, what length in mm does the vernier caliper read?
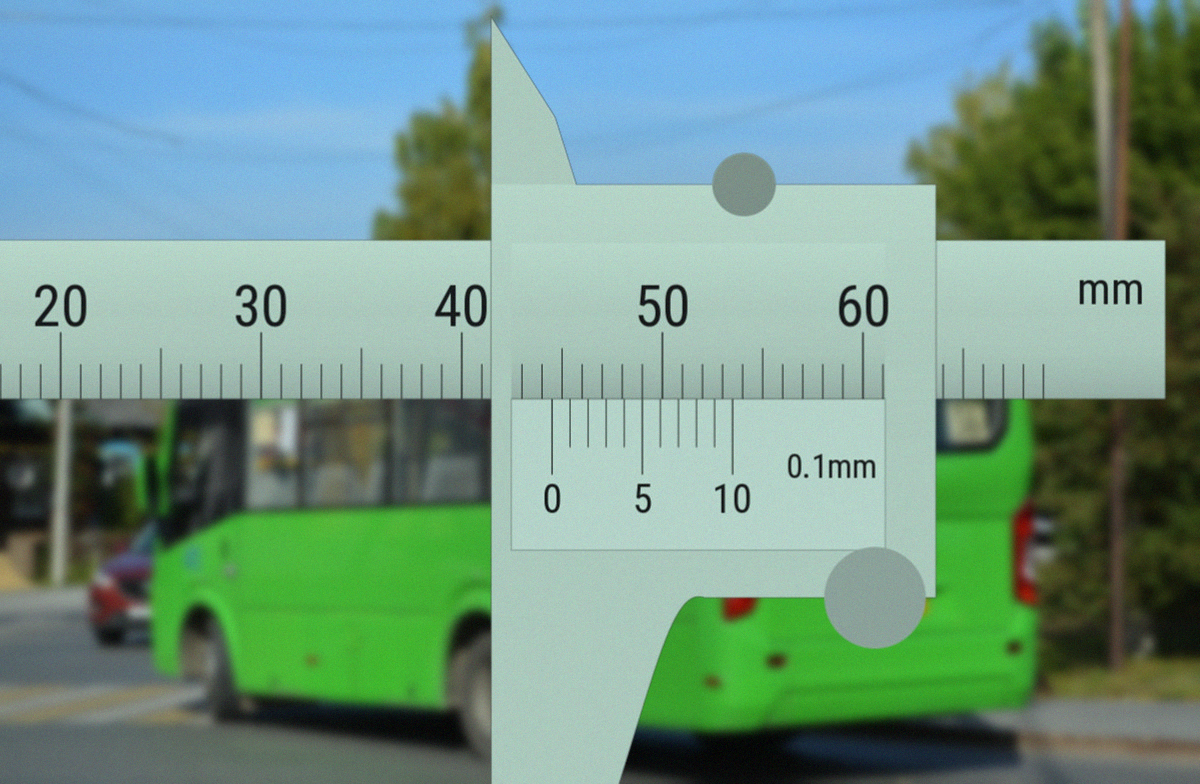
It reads 44.5 mm
